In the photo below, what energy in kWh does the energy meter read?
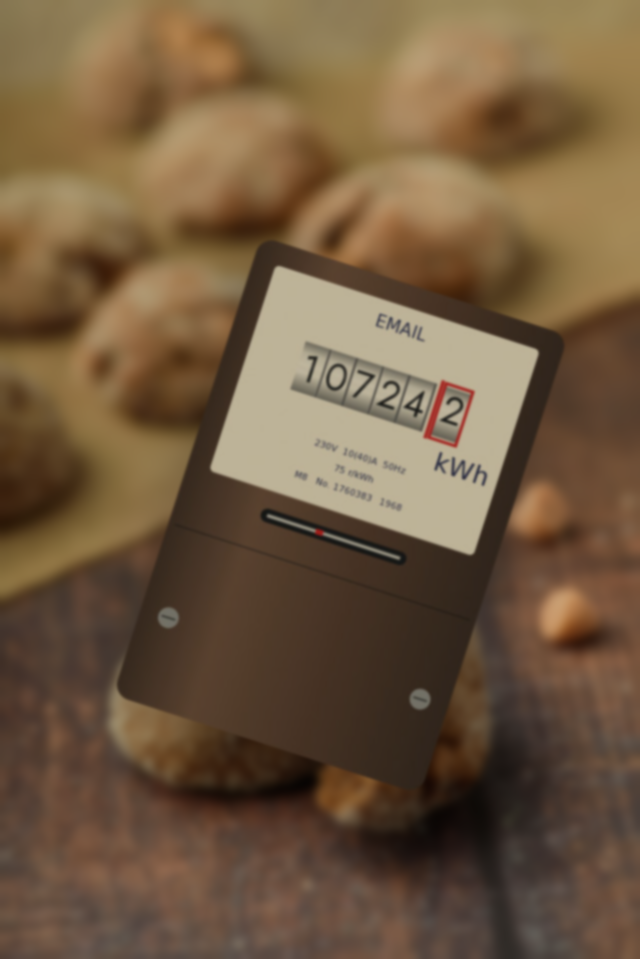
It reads 10724.2 kWh
